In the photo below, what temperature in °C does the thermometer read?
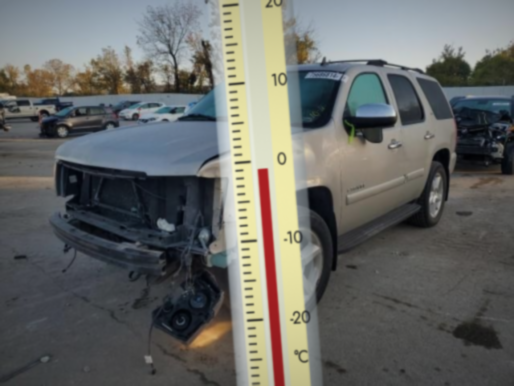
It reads -1 °C
